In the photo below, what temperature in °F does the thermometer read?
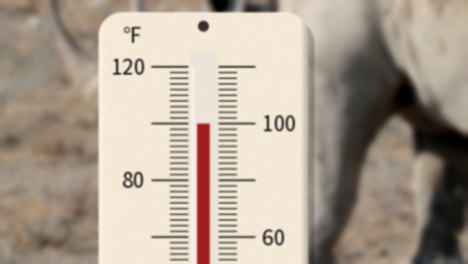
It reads 100 °F
